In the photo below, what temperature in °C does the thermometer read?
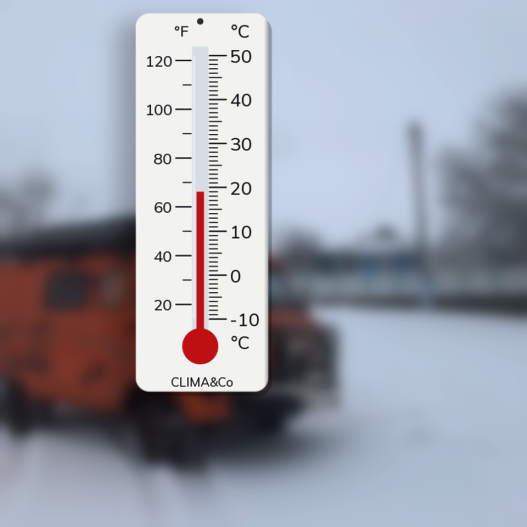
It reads 19 °C
